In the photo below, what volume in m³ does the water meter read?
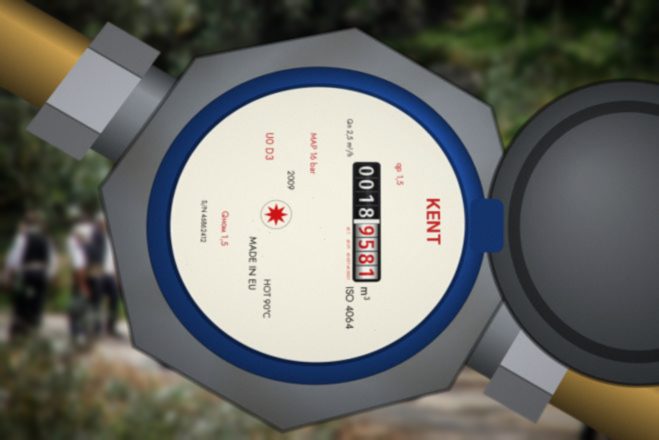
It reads 18.9581 m³
